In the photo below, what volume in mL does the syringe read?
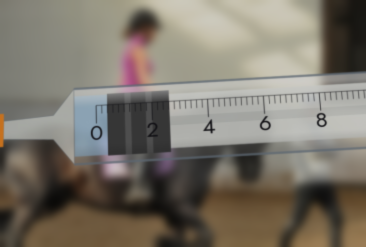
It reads 0.4 mL
